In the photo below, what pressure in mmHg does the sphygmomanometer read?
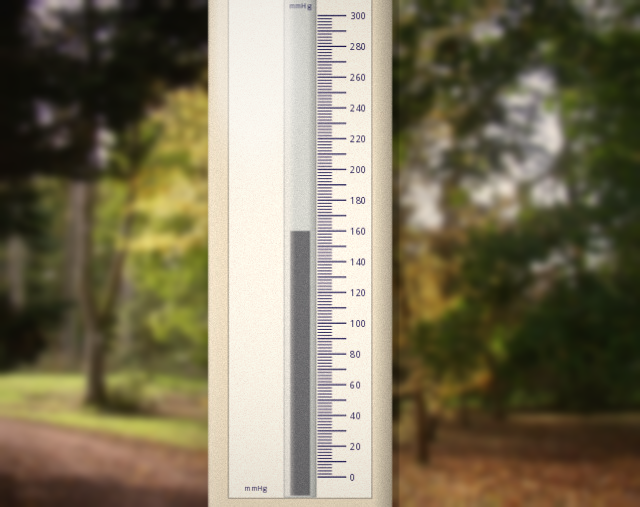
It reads 160 mmHg
